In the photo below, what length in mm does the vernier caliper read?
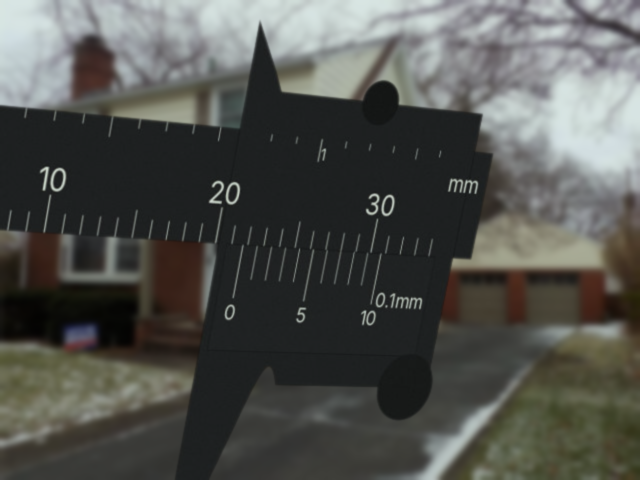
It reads 21.7 mm
